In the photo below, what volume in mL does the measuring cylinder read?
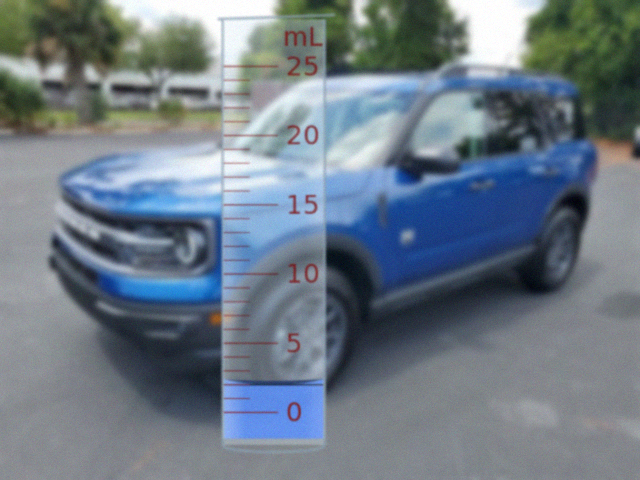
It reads 2 mL
